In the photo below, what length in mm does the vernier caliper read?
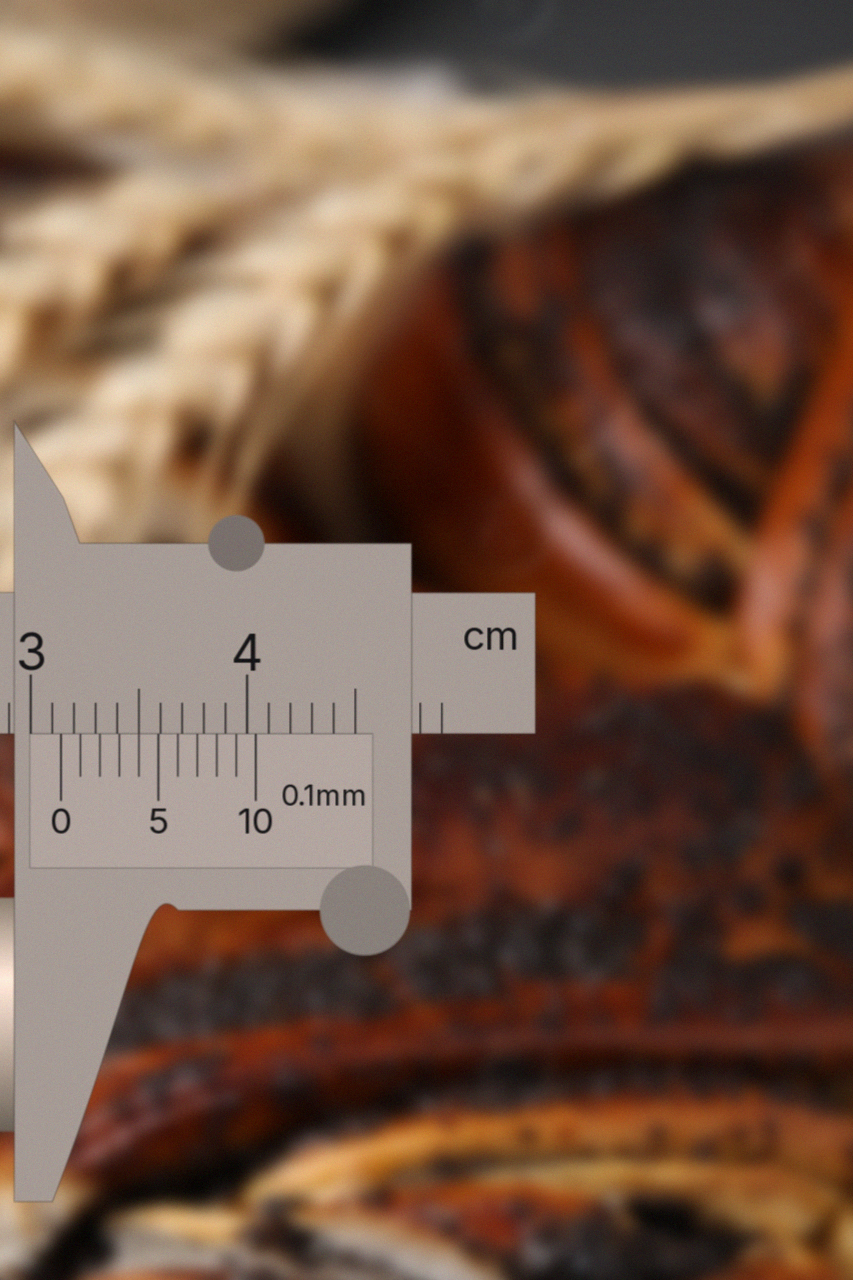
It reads 31.4 mm
